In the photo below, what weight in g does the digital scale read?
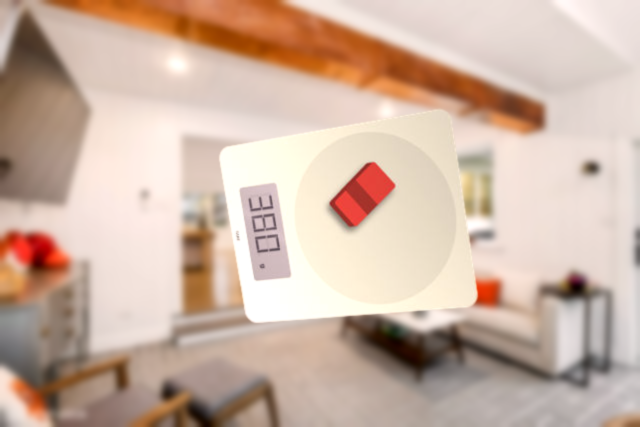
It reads 380 g
